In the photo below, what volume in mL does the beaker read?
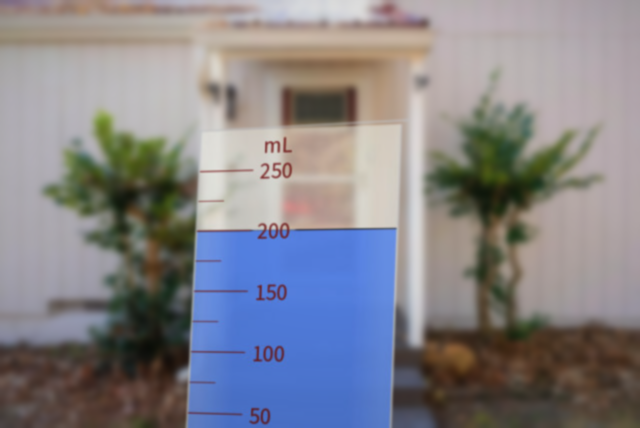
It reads 200 mL
